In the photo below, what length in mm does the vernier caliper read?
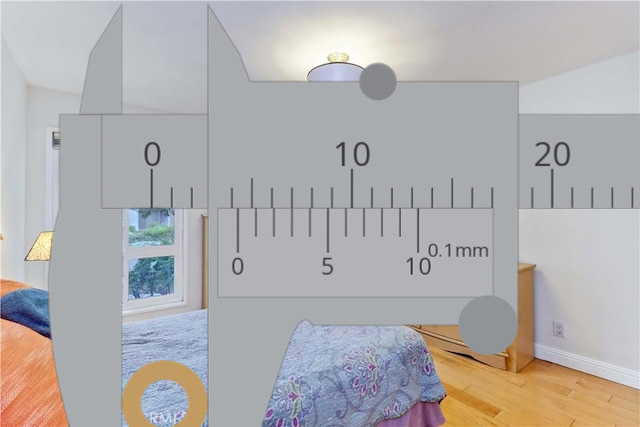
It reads 4.3 mm
